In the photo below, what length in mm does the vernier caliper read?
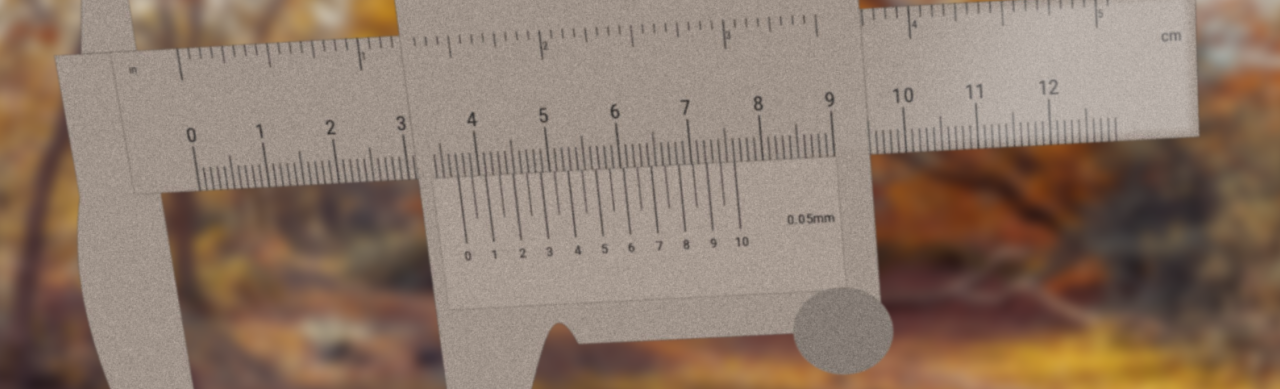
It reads 37.0 mm
